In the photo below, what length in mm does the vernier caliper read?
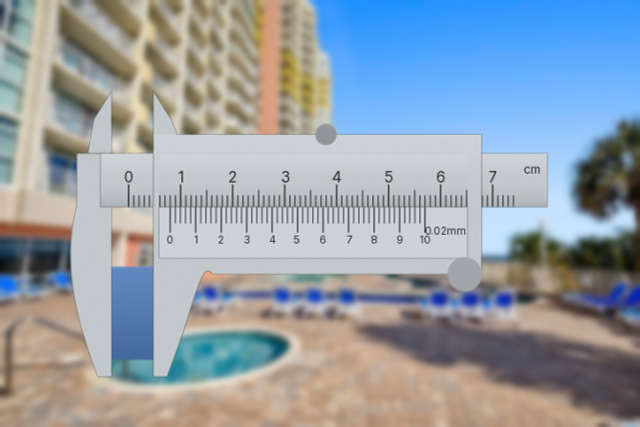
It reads 8.0 mm
